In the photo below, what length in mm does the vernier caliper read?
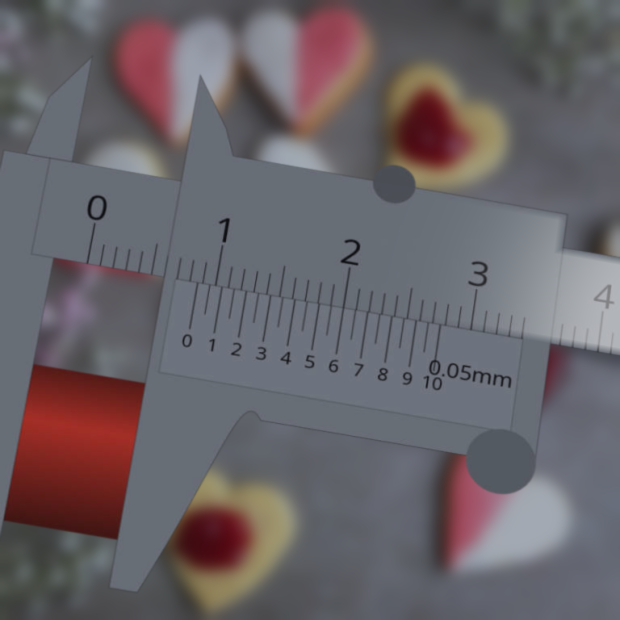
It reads 8.6 mm
